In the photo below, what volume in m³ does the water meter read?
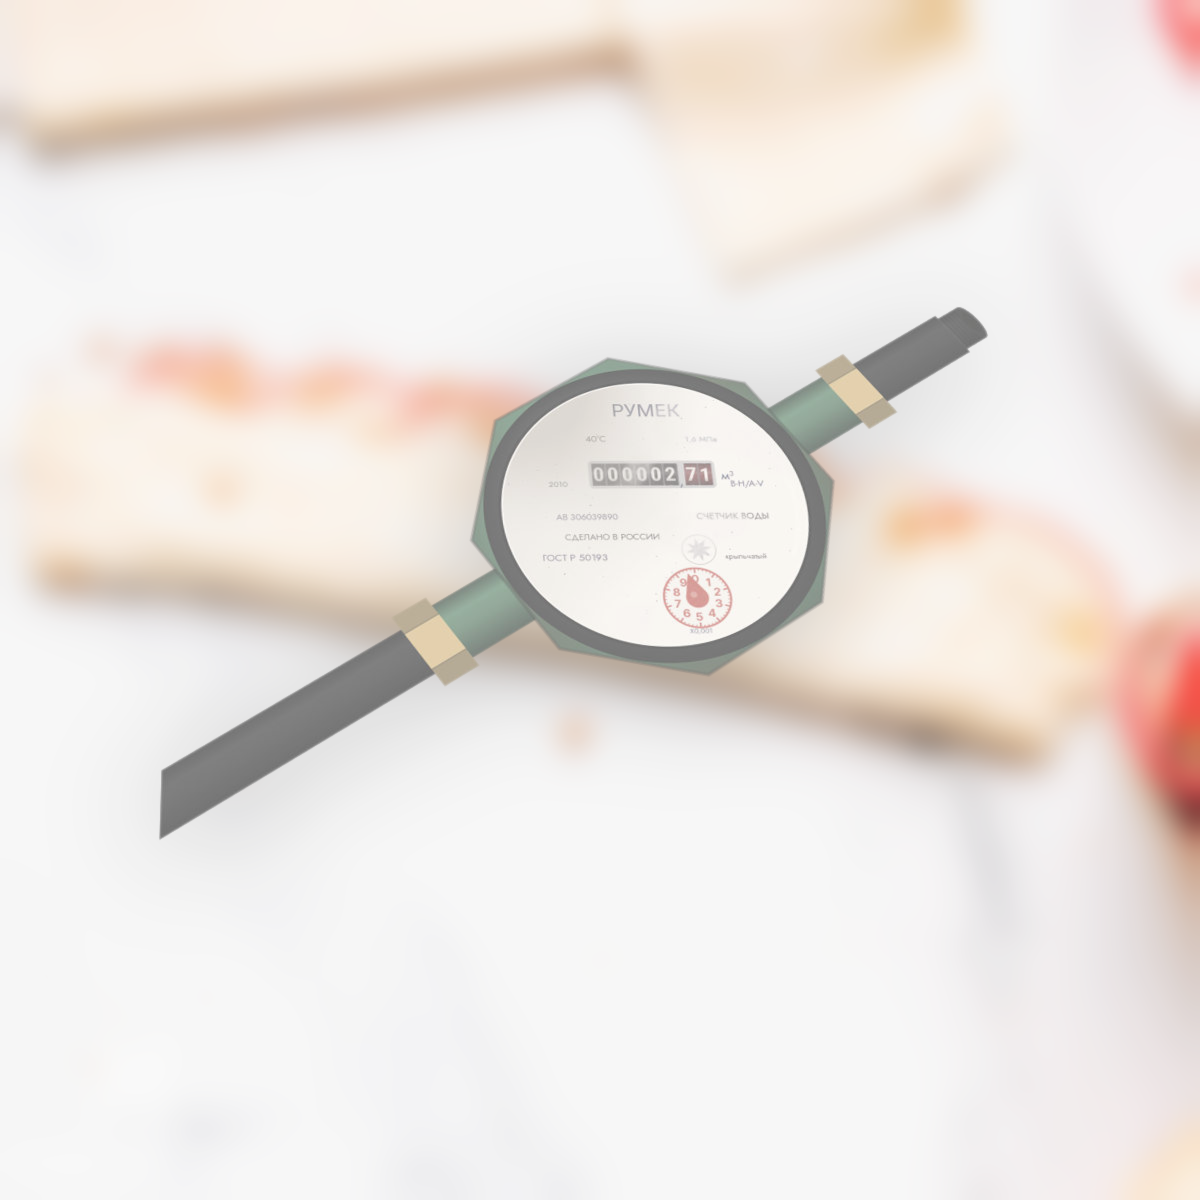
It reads 2.709 m³
